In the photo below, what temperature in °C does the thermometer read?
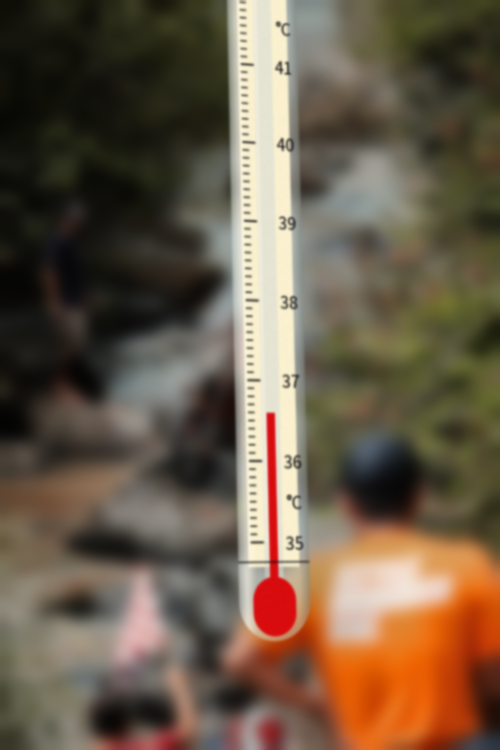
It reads 36.6 °C
